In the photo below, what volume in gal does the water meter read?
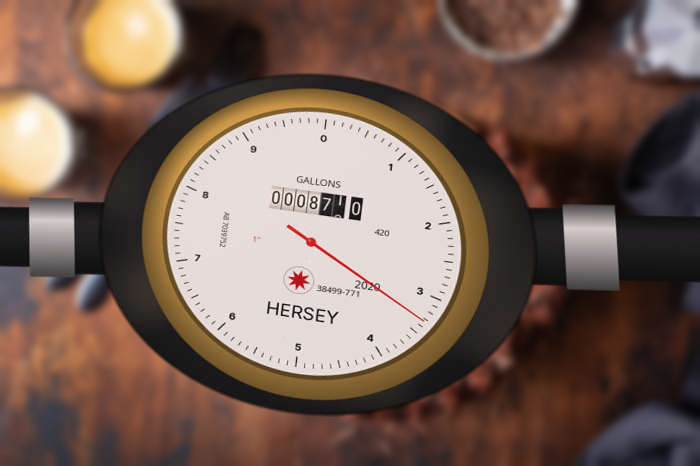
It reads 8713.3 gal
